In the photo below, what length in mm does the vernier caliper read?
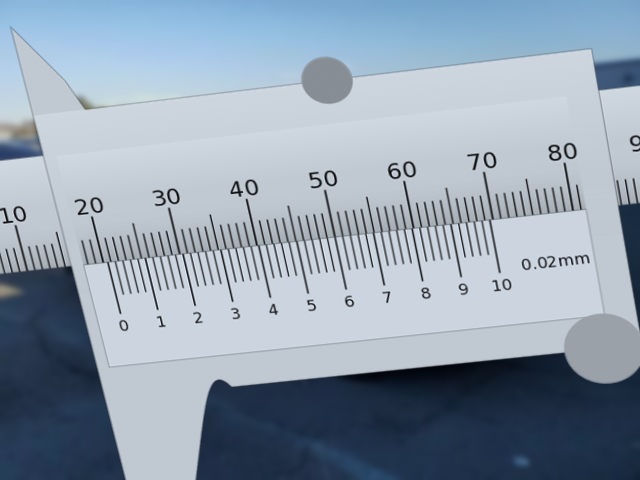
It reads 20.6 mm
